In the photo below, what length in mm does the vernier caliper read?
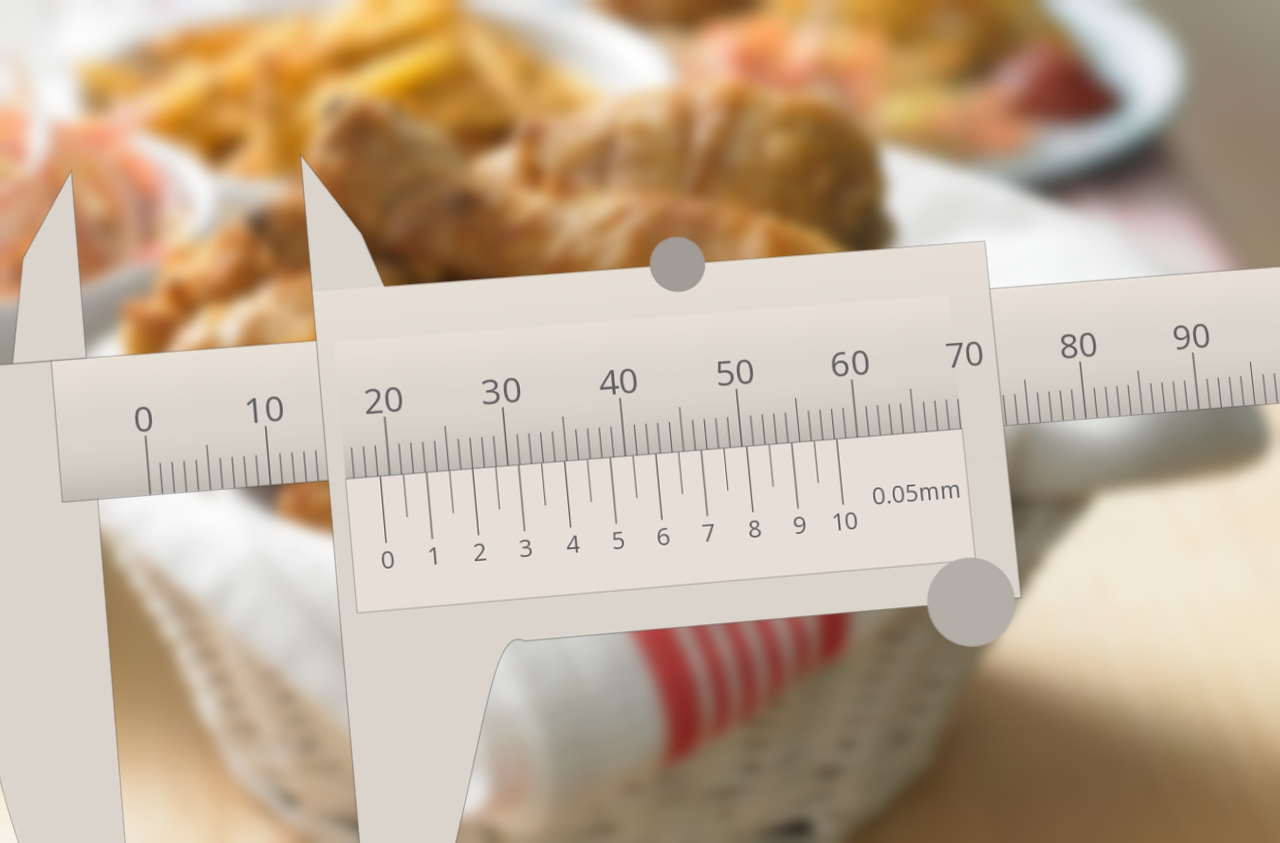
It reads 19.2 mm
